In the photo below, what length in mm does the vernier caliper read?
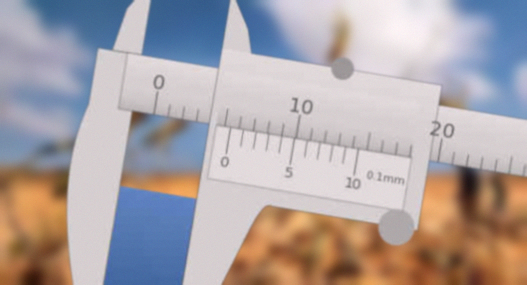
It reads 5.4 mm
